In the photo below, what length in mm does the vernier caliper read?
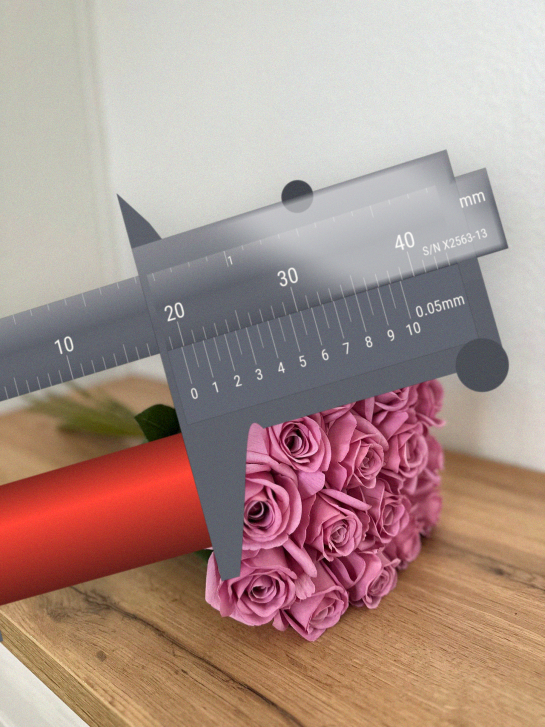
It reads 19.8 mm
